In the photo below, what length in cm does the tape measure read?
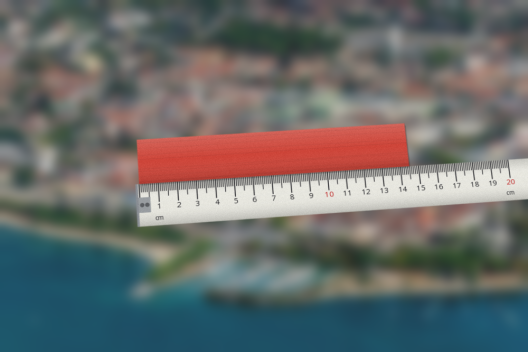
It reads 14.5 cm
